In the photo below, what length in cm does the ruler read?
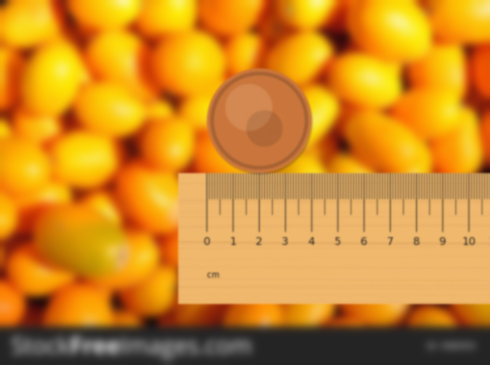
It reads 4 cm
